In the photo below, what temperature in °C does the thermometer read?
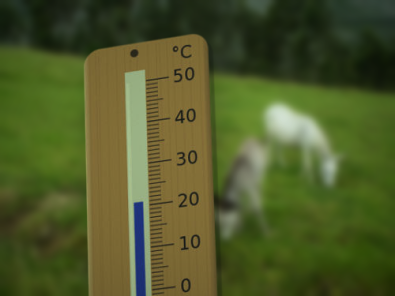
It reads 21 °C
